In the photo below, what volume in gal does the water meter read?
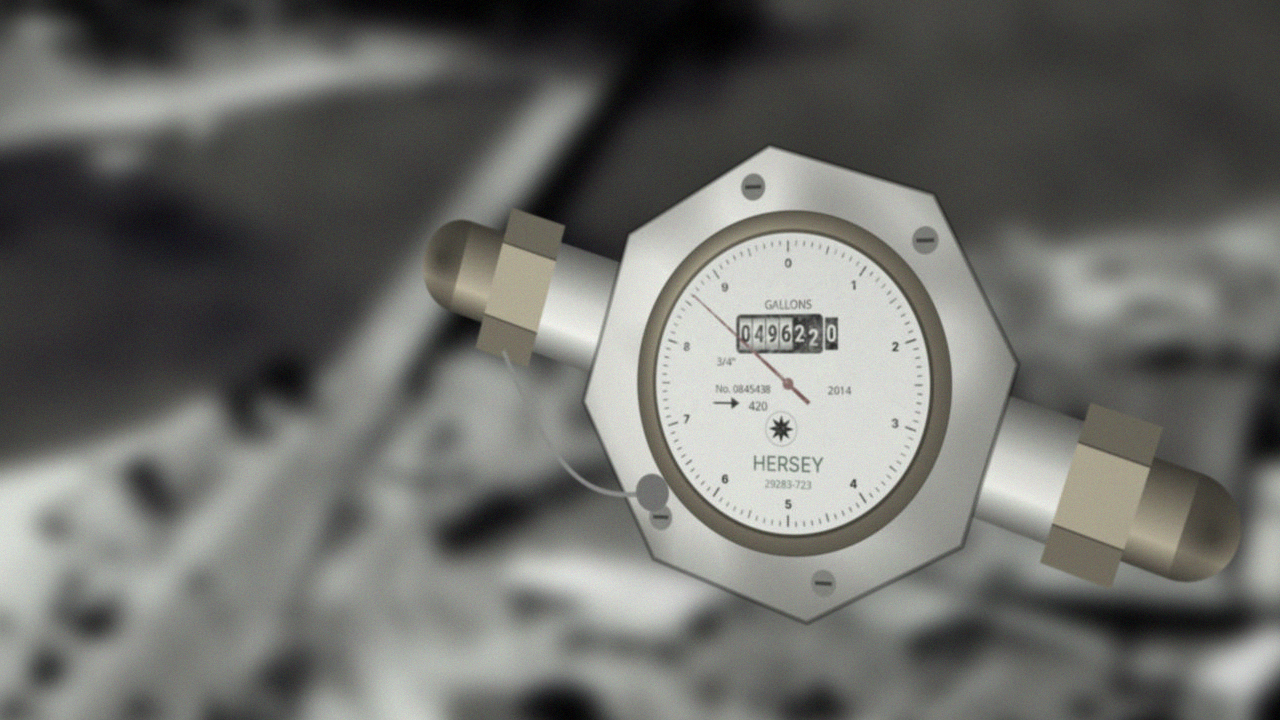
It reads 496218.6 gal
